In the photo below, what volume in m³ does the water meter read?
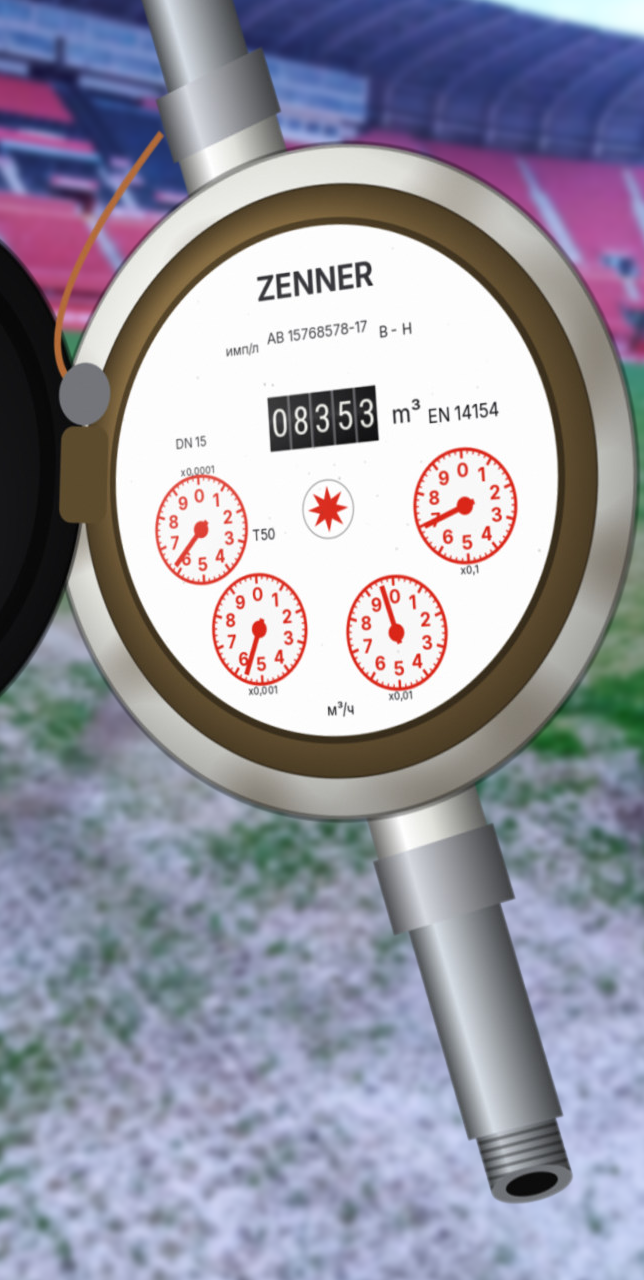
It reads 8353.6956 m³
